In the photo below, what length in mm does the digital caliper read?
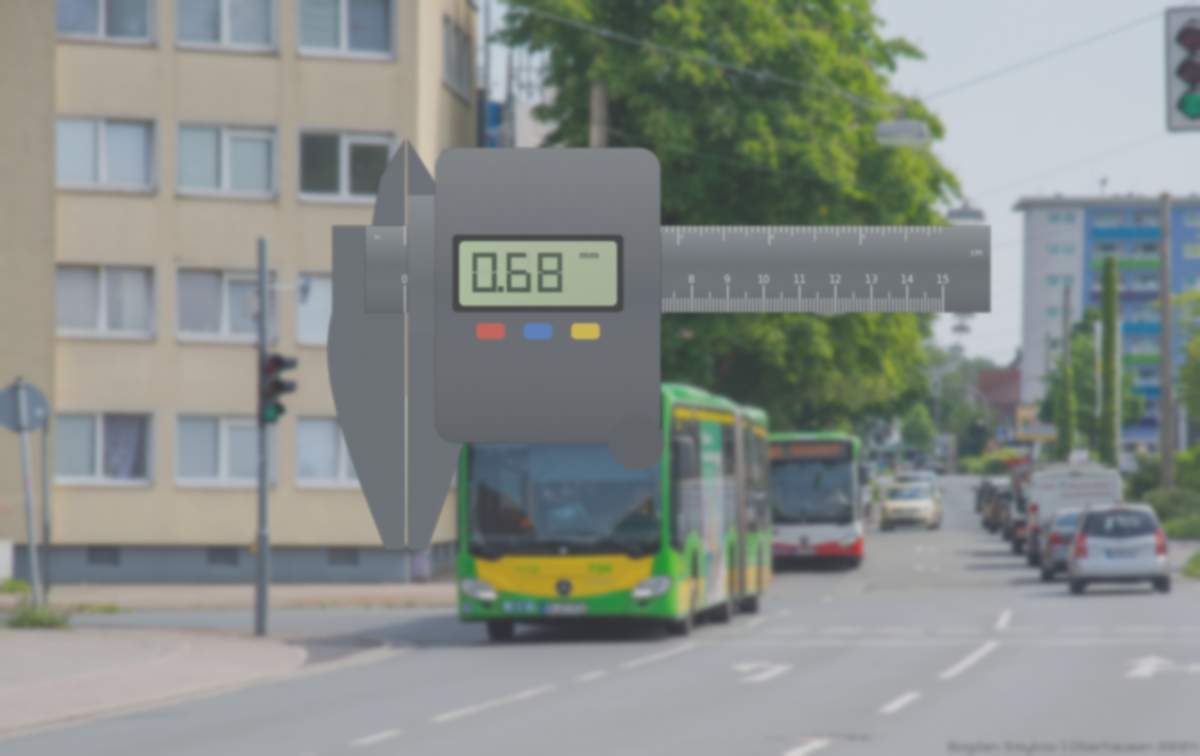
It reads 0.68 mm
